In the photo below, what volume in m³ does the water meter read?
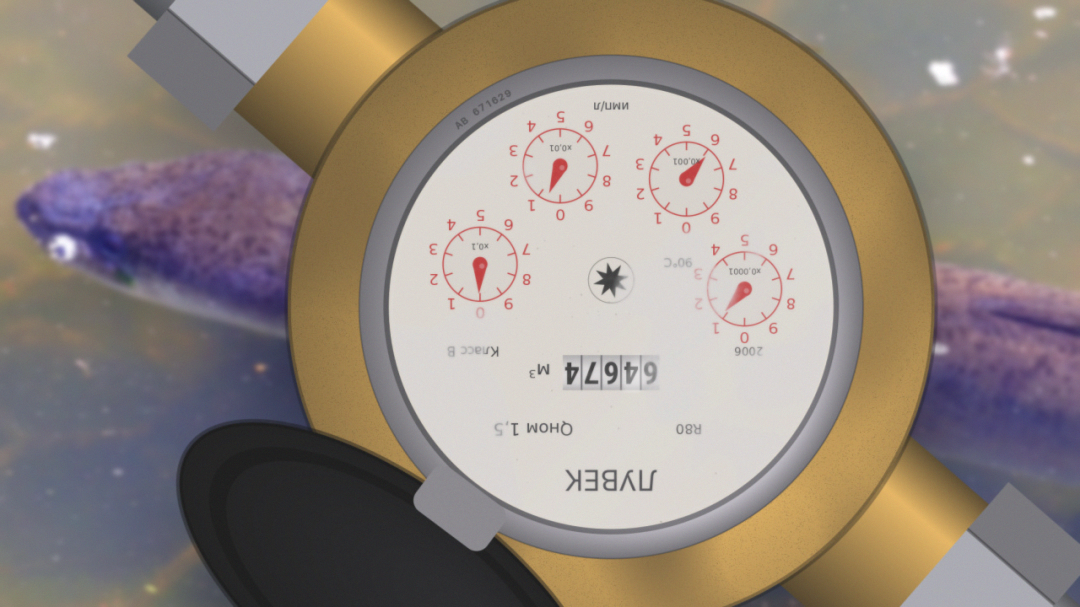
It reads 64674.0061 m³
